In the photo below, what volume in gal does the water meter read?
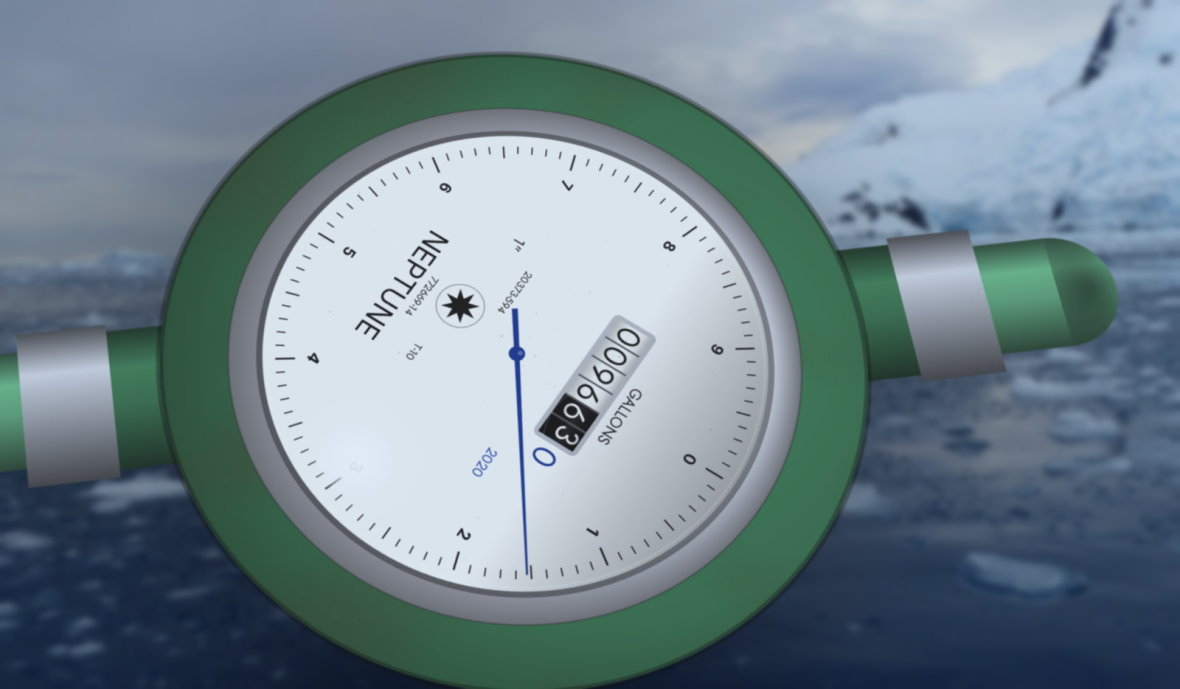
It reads 96631.5 gal
